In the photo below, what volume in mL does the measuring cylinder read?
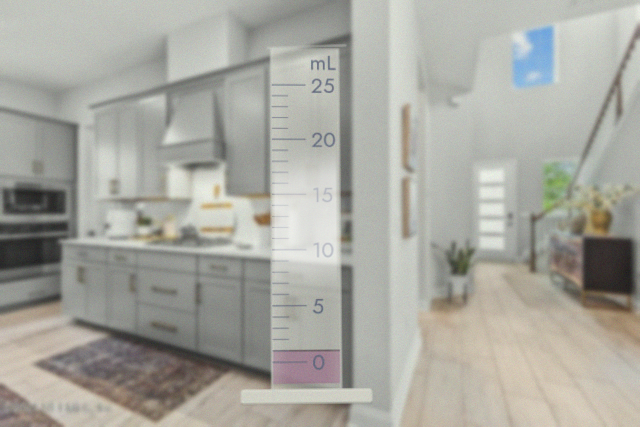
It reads 1 mL
